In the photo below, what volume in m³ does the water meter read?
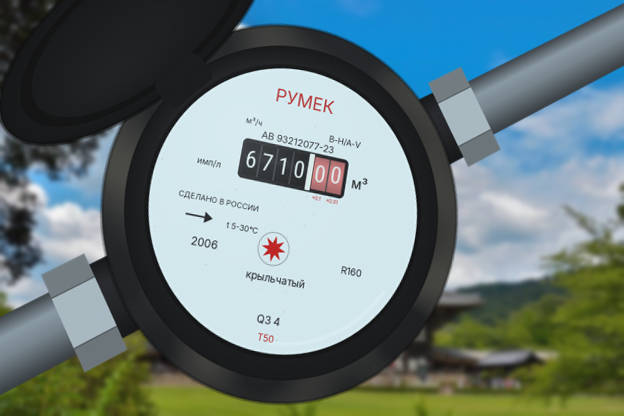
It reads 6710.00 m³
